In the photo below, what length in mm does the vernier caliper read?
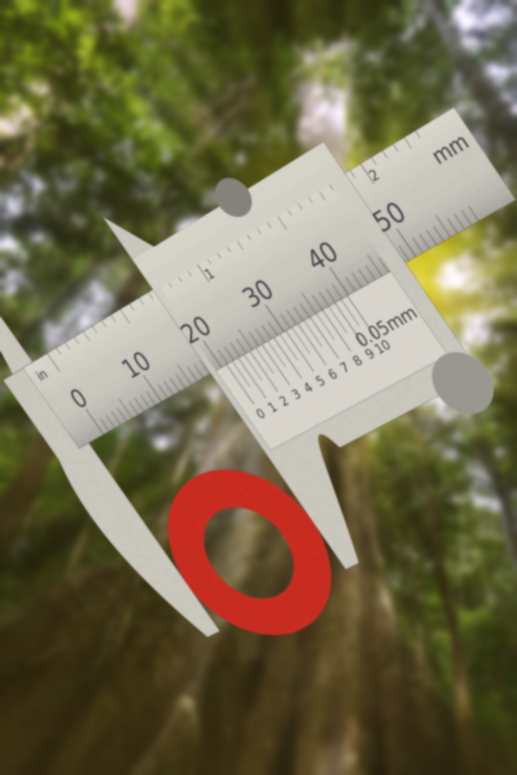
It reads 20.8 mm
